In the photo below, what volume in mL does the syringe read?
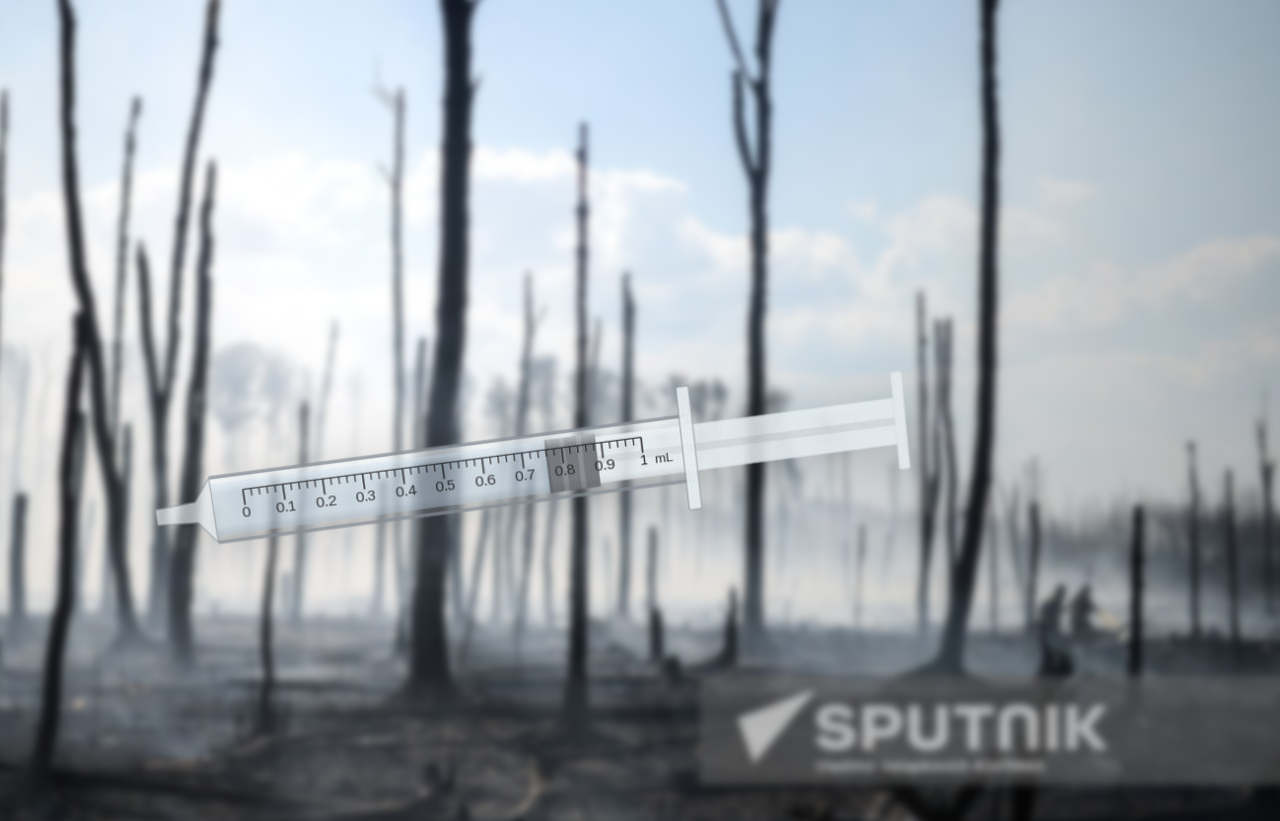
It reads 0.76 mL
